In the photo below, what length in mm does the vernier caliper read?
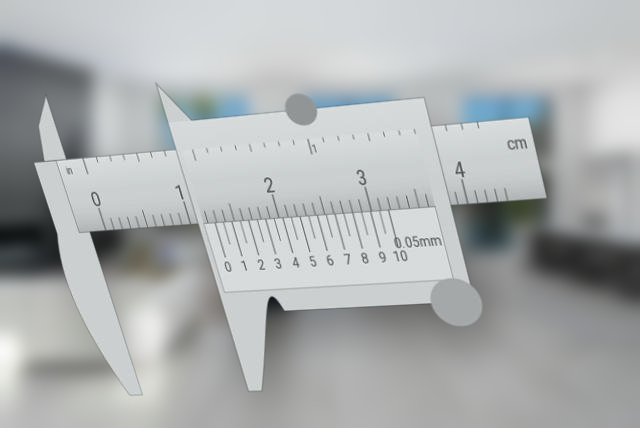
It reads 12.8 mm
